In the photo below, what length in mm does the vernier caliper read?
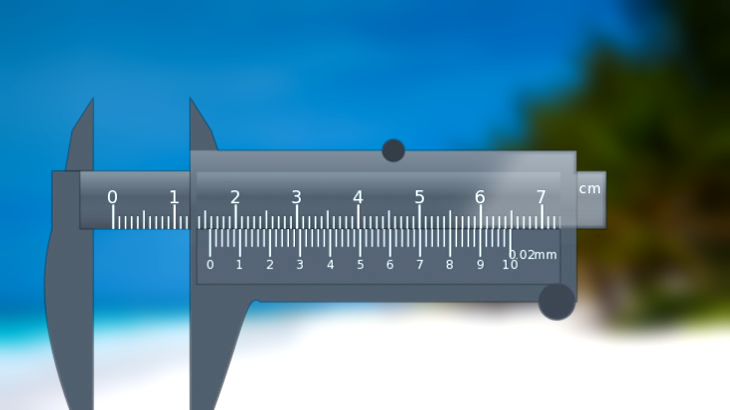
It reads 15.8 mm
